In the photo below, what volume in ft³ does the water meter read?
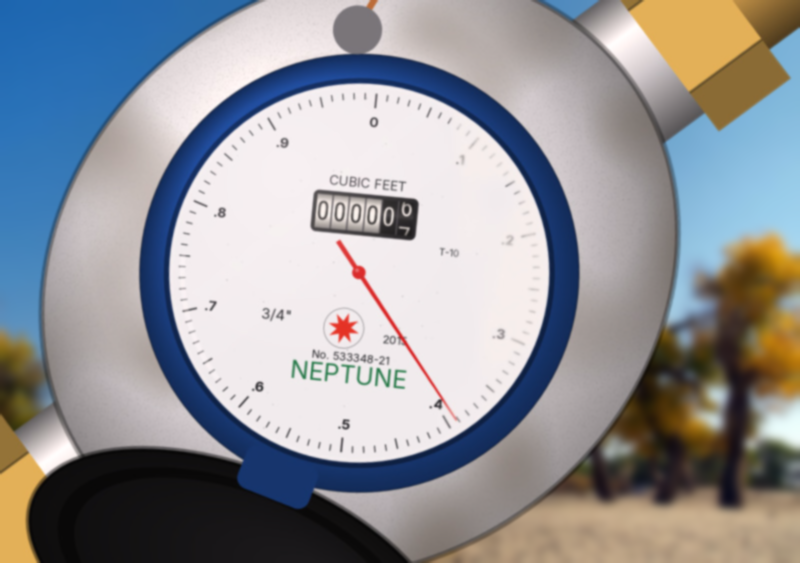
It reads 6.39 ft³
